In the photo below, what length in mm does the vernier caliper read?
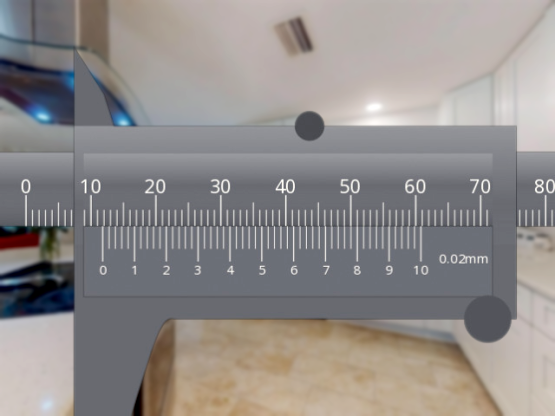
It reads 11.8 mm
